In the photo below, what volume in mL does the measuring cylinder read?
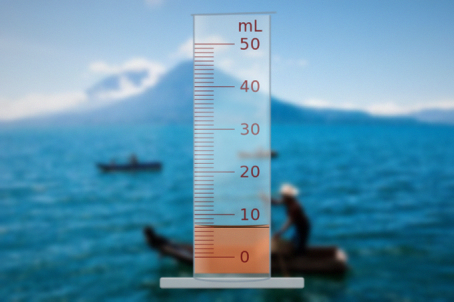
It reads 7 mL
